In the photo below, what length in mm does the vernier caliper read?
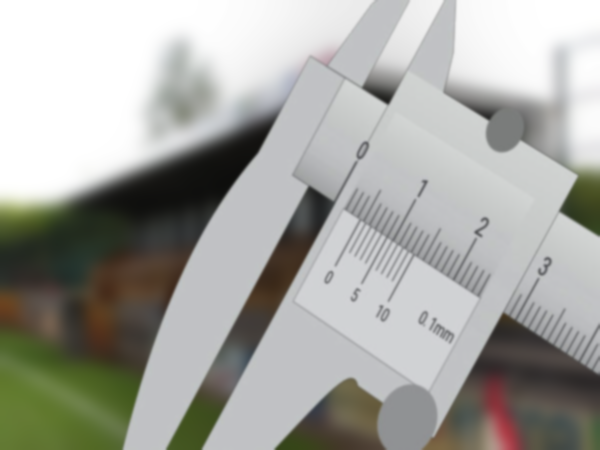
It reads 4.5 mm
